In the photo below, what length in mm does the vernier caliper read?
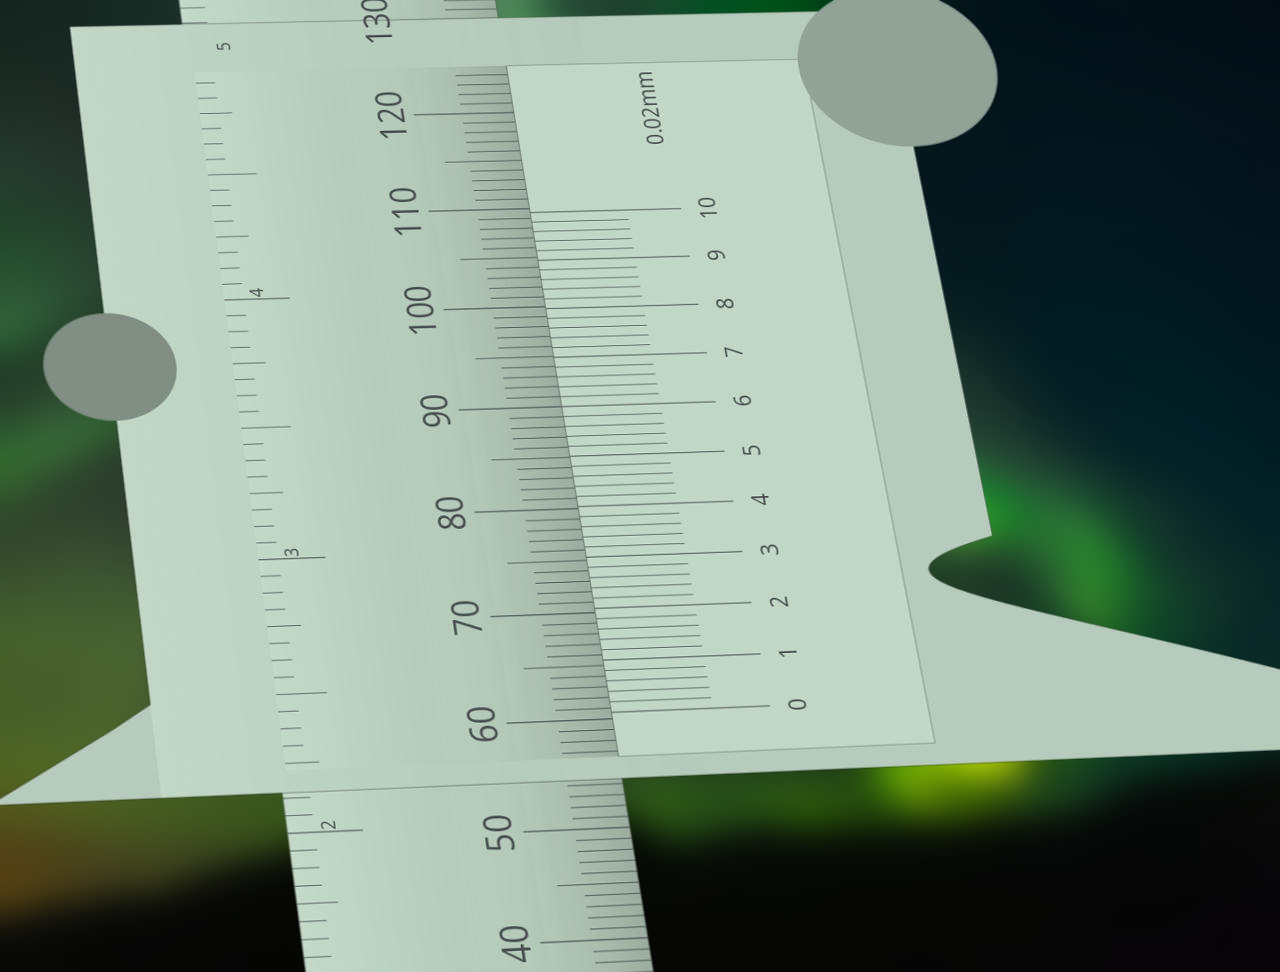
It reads 60.6 mm
